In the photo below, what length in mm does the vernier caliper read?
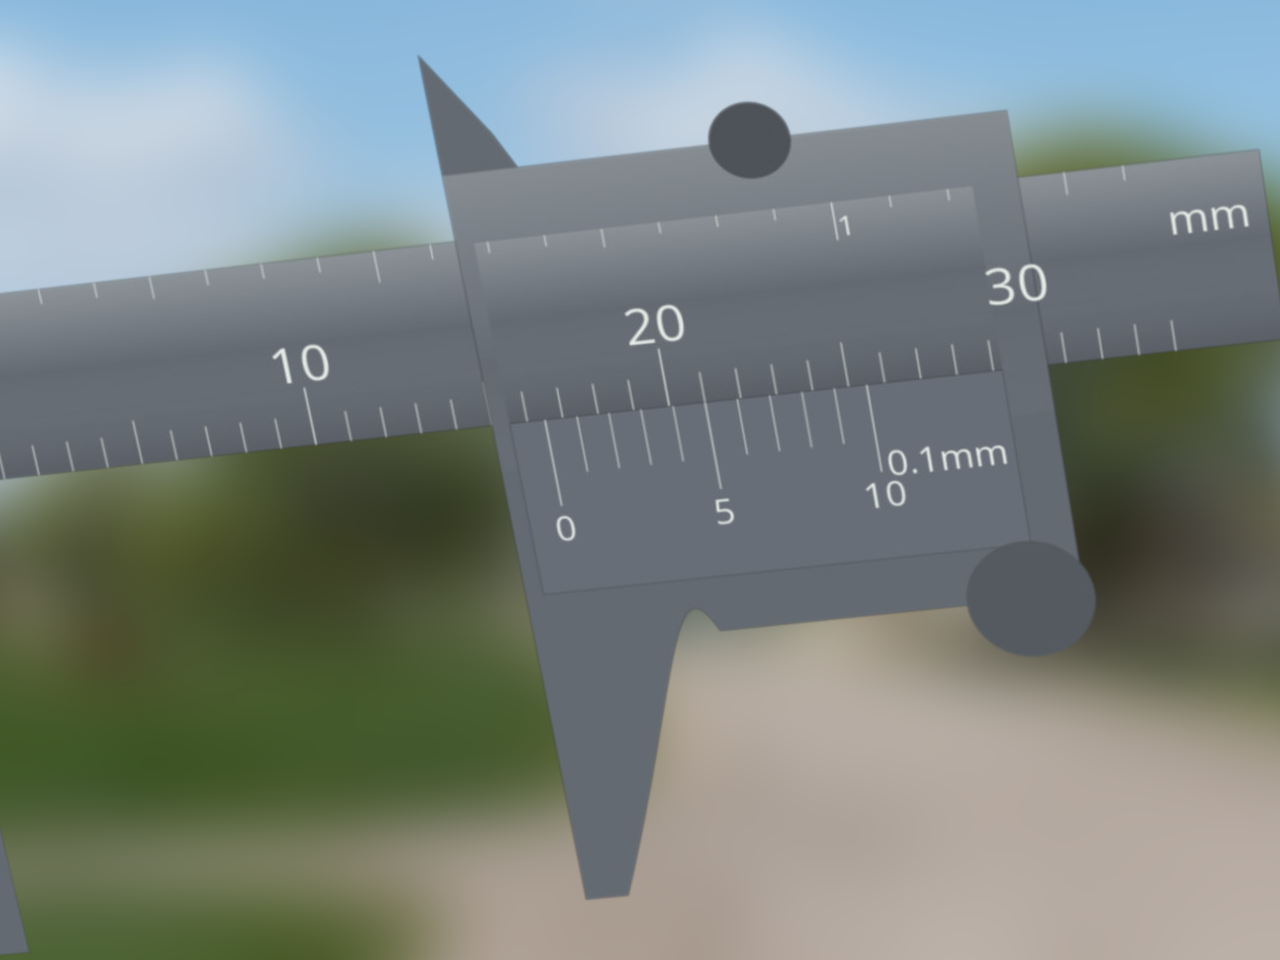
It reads 16.5 mm
